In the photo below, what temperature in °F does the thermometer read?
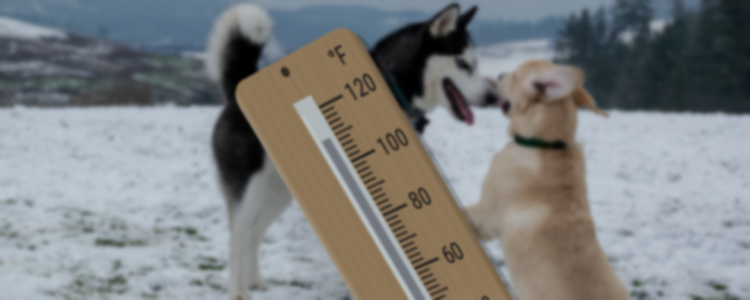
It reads 110 °F
